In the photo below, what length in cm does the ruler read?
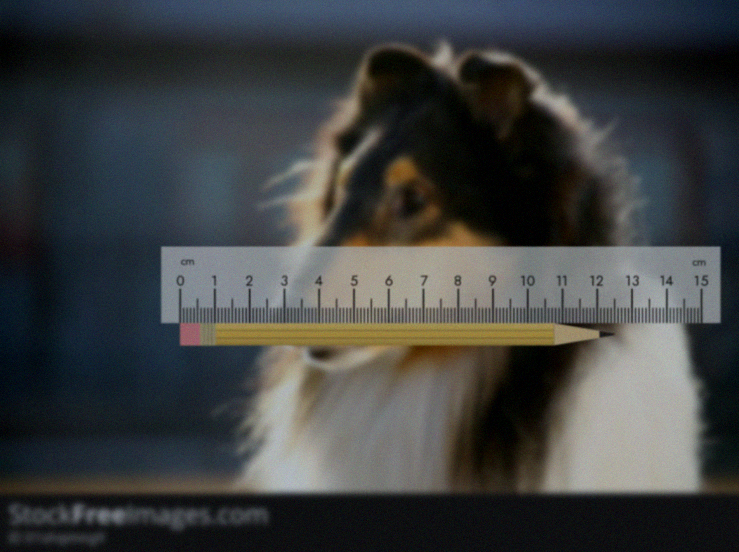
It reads 12.5 cm
